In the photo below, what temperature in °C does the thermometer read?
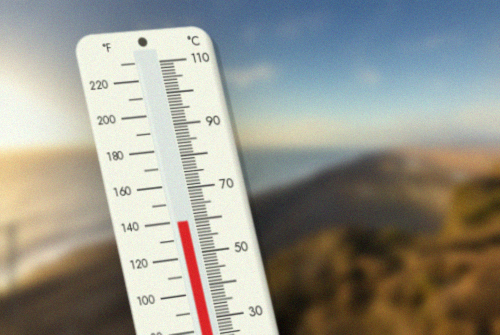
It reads 60 °C
